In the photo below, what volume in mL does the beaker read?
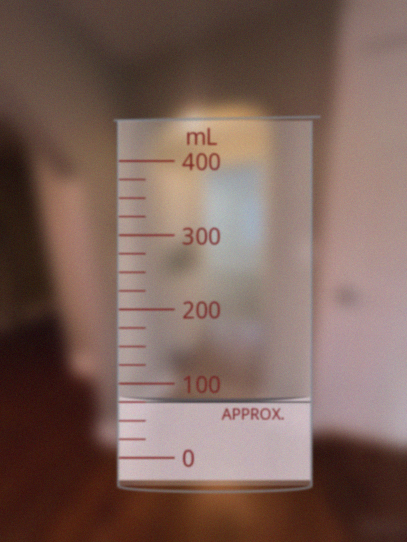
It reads 75 mL
